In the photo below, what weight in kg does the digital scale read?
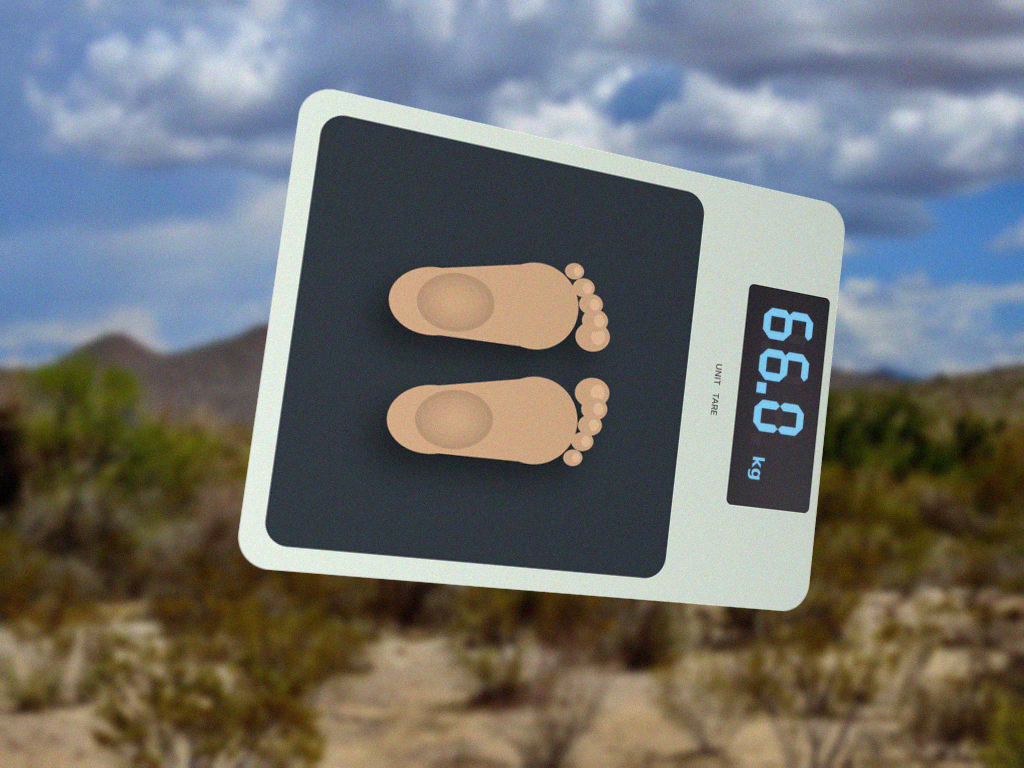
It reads 66.0 kg
